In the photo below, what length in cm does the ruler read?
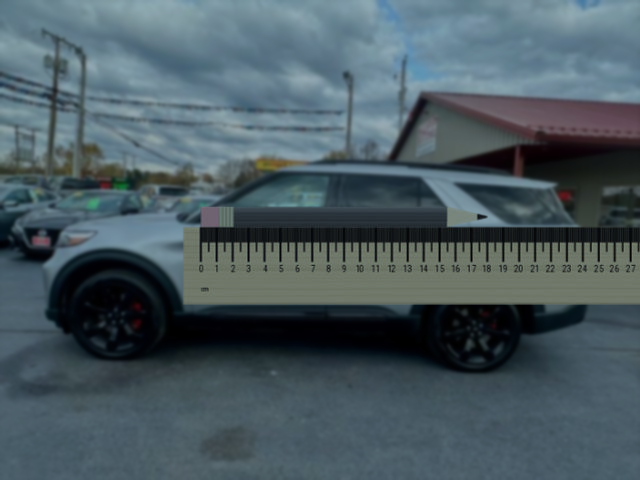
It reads 18 cm
